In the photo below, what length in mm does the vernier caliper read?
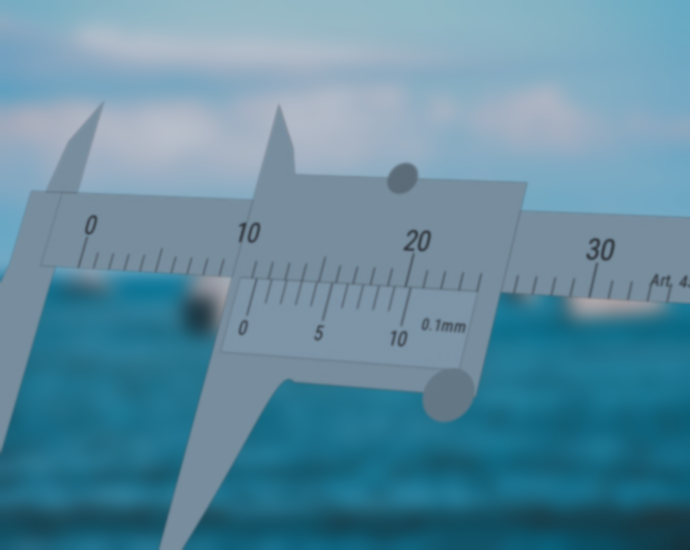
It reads 11.3 mm
